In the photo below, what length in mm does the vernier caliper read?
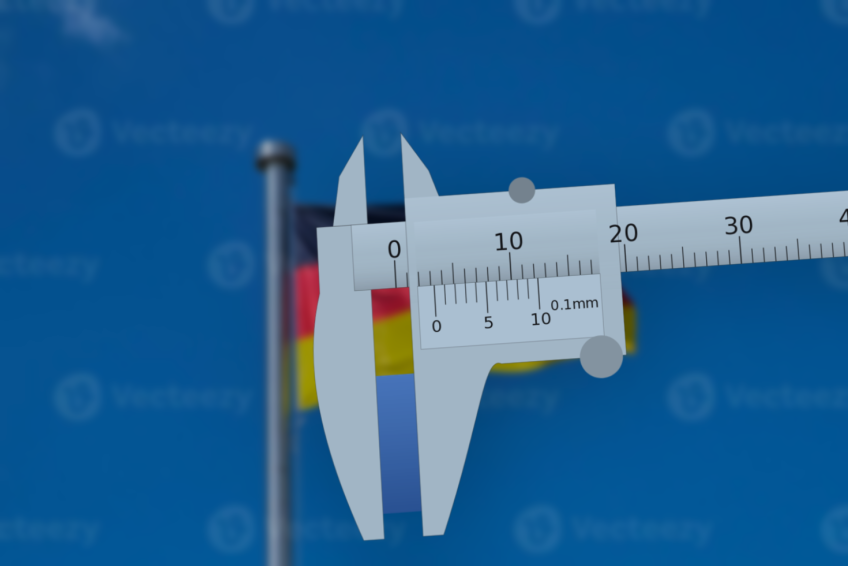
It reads 3.3 mm
